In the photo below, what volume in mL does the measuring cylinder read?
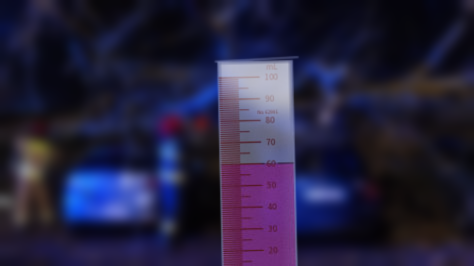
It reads 60 mL
